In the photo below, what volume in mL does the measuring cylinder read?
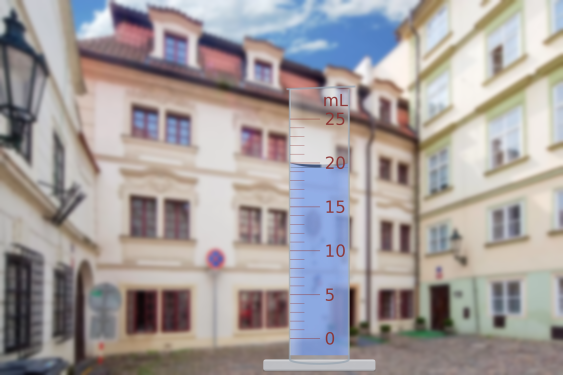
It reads 19.5 mL
